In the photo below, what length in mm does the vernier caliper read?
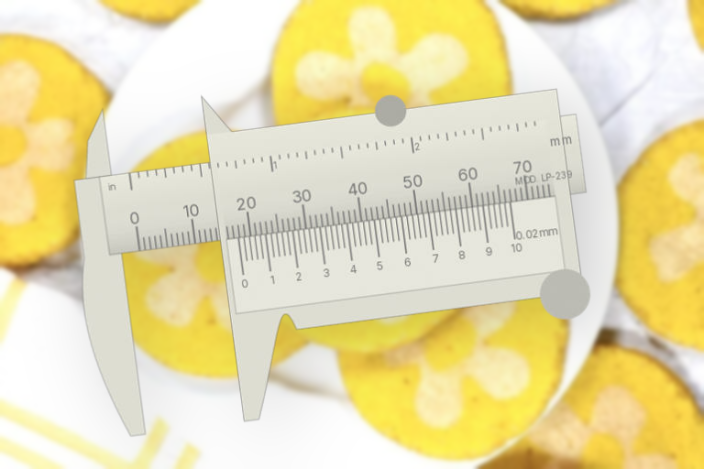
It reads 17.8 mm
